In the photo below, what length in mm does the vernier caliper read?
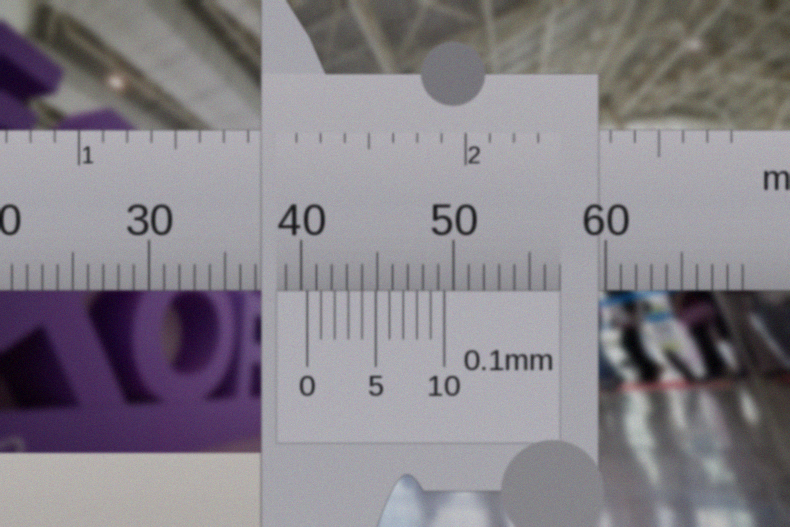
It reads 40.4 mm
